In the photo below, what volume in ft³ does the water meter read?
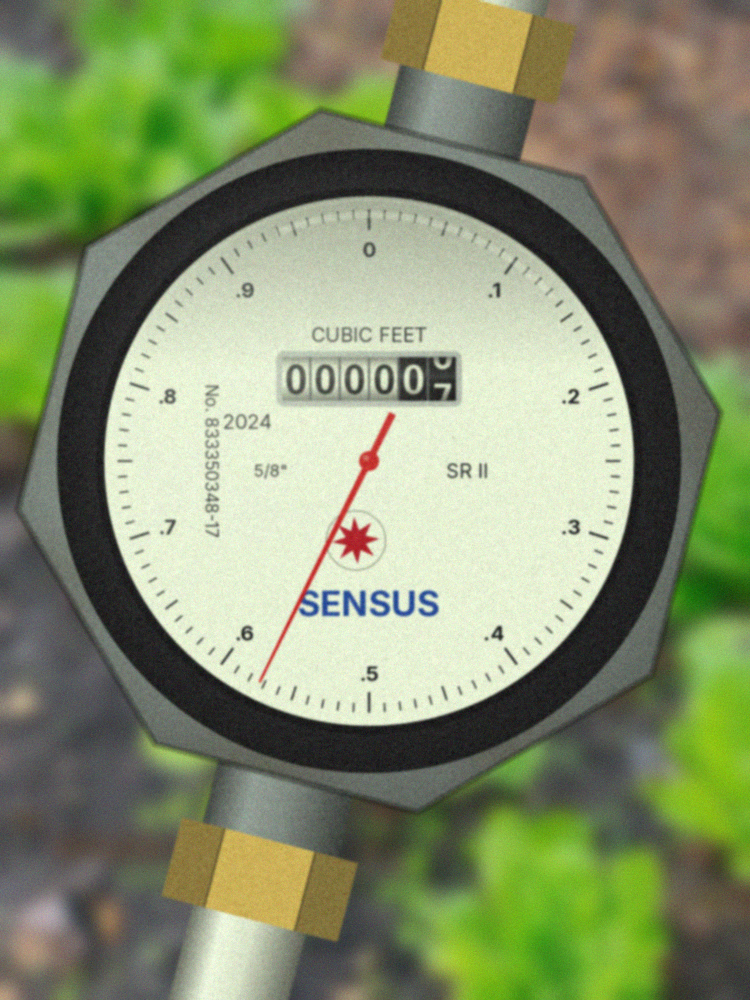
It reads 6.57 ft³
